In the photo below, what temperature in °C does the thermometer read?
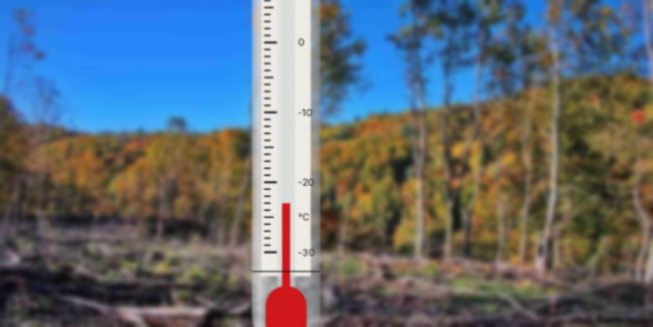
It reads -23 °C
